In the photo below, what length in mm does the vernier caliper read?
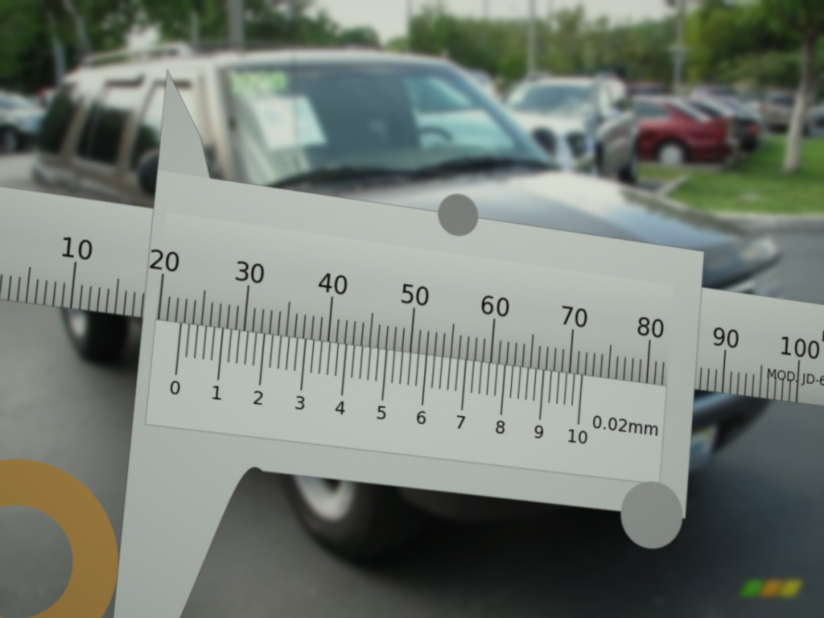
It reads 22.6 mm
